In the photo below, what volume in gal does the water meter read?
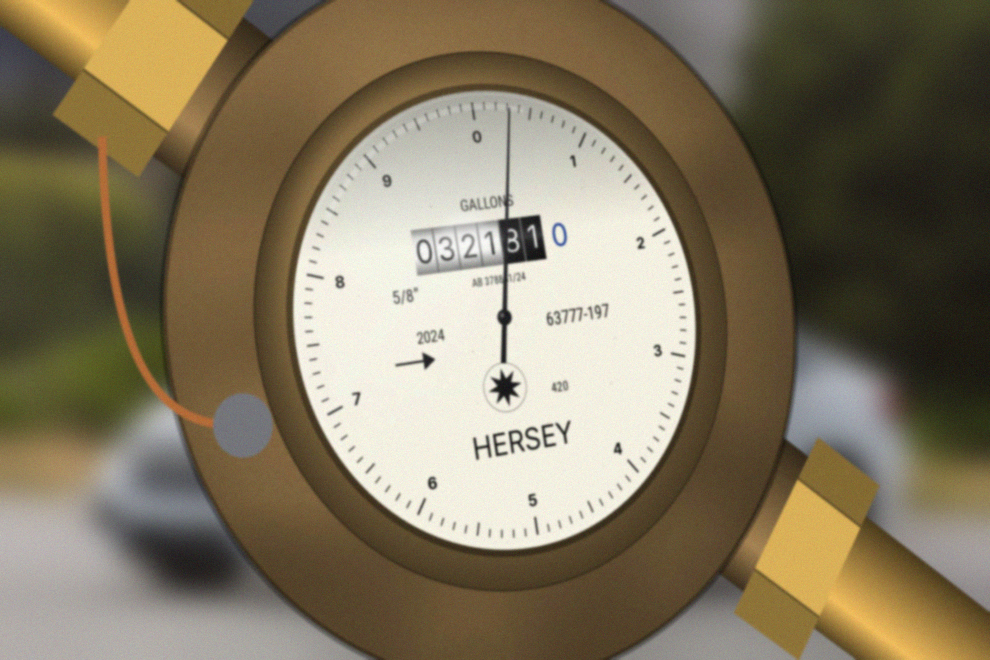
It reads 321810.3 gal
